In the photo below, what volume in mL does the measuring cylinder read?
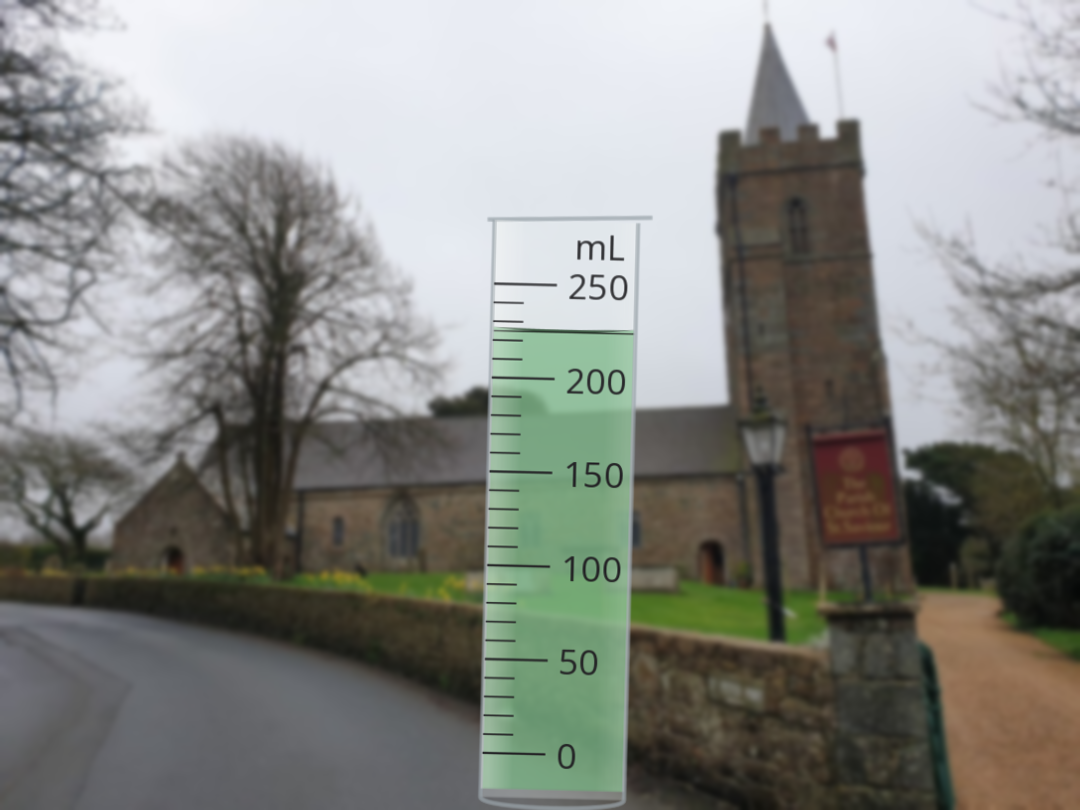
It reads 225 mL
